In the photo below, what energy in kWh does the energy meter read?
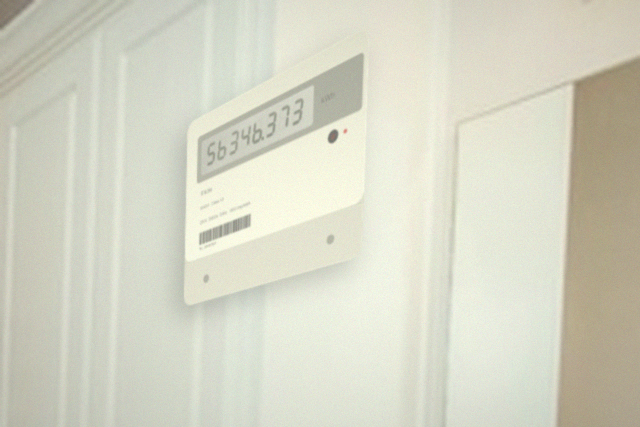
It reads 56346.373 kWh
